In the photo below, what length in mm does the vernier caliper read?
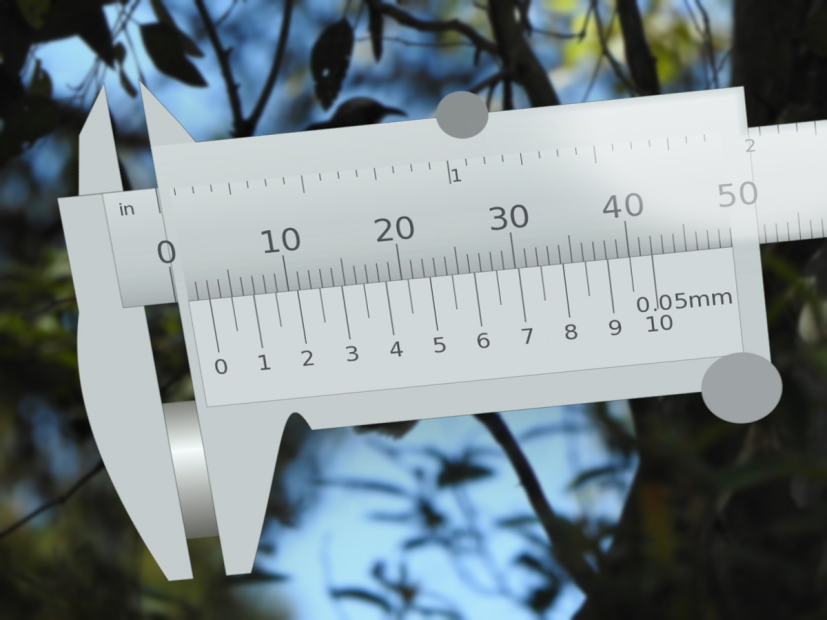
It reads 3.0 mm
